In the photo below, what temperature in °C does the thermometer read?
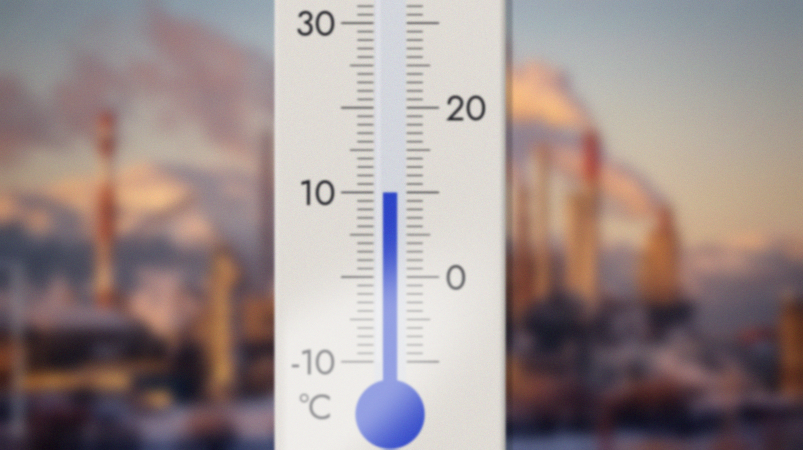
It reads 10 °C
